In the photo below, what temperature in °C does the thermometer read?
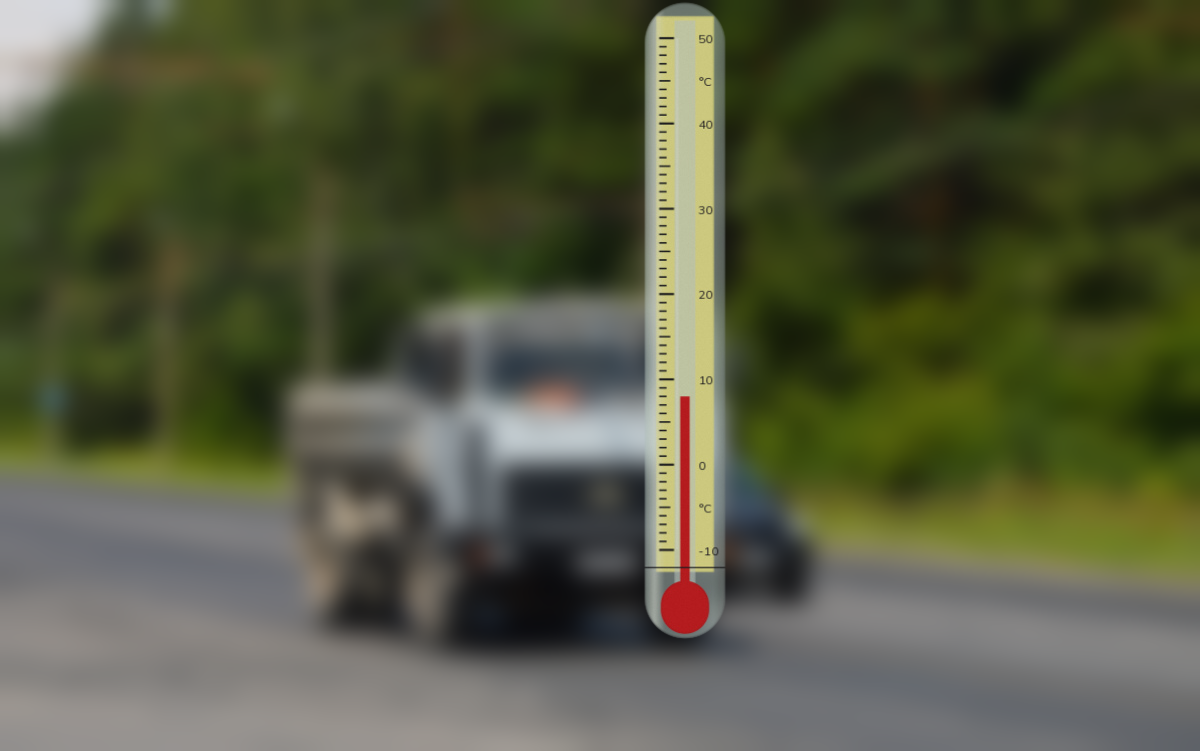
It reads 8 °C
